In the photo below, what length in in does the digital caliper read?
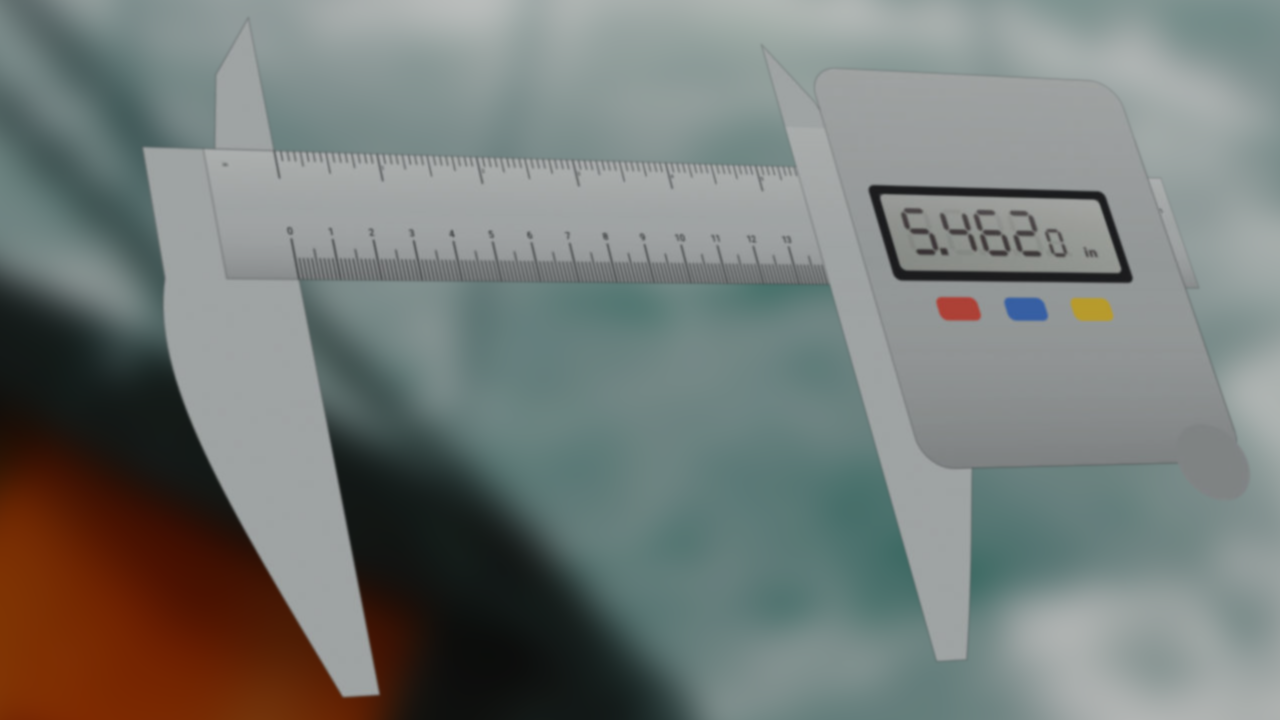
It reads 5.4620 in
